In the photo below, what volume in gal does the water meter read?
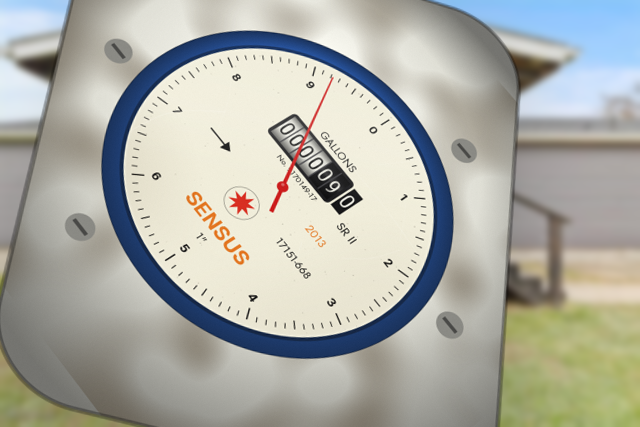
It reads 89.2 gal
